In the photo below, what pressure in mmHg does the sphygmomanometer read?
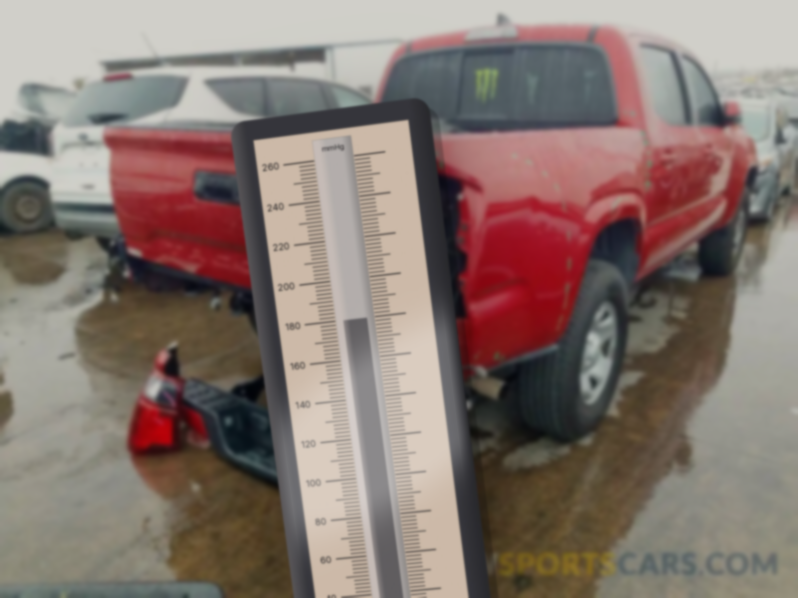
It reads 180 mmHg
